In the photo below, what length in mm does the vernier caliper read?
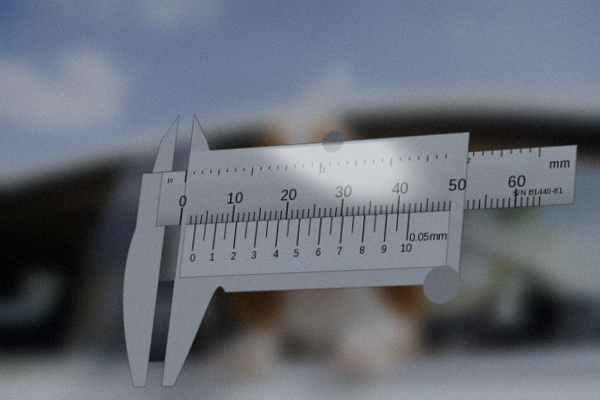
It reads 3.0 mm
